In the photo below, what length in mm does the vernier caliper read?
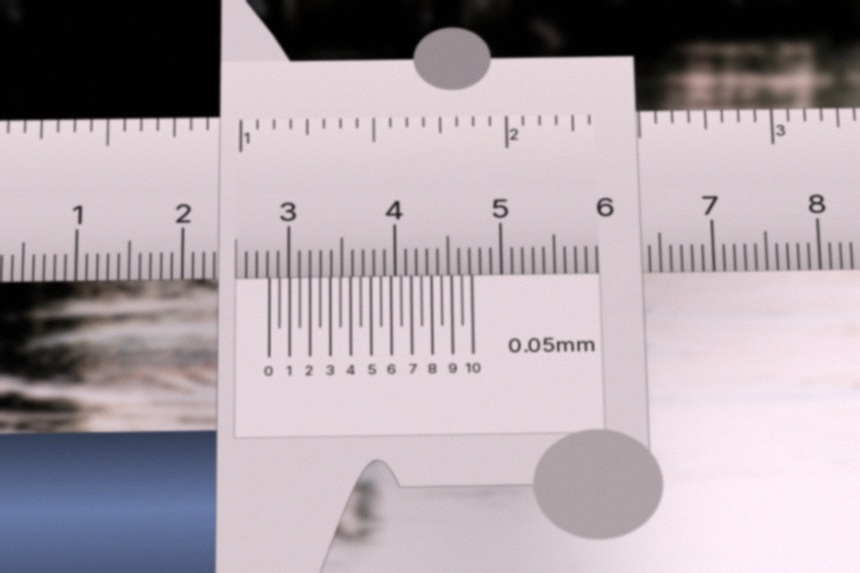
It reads 28.2 mm
